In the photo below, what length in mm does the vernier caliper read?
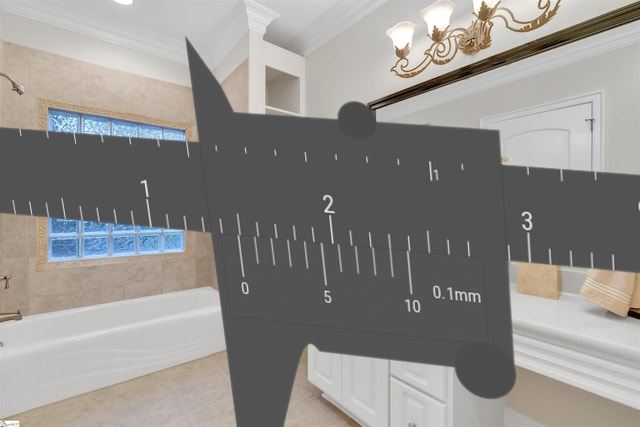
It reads 14.9 mm
